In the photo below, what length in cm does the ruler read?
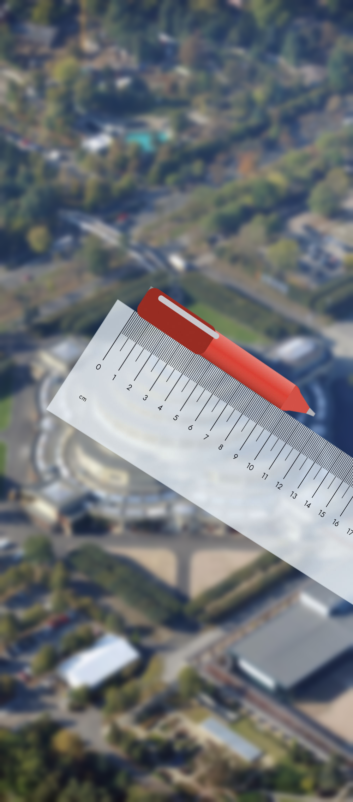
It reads 11.5 cm
